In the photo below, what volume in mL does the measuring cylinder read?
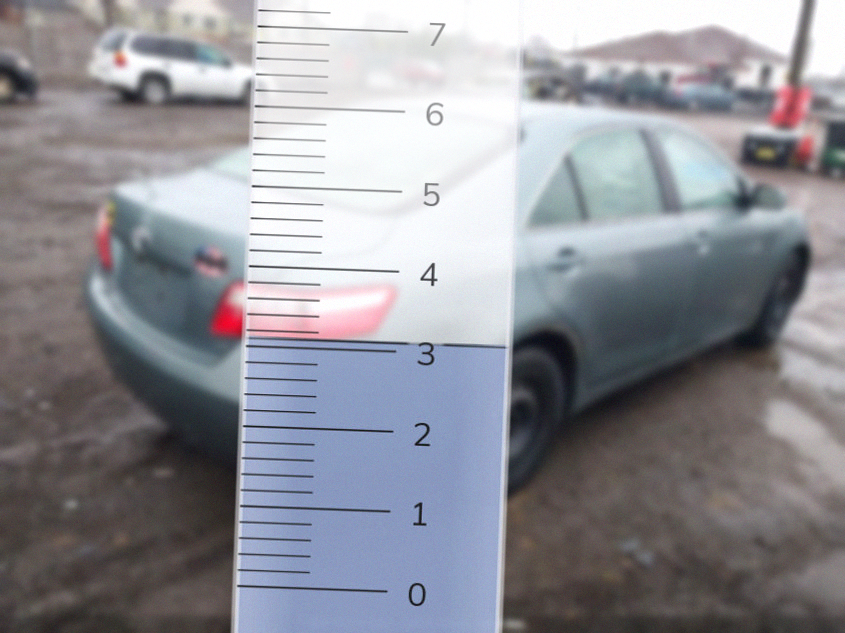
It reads 3.1 mL
